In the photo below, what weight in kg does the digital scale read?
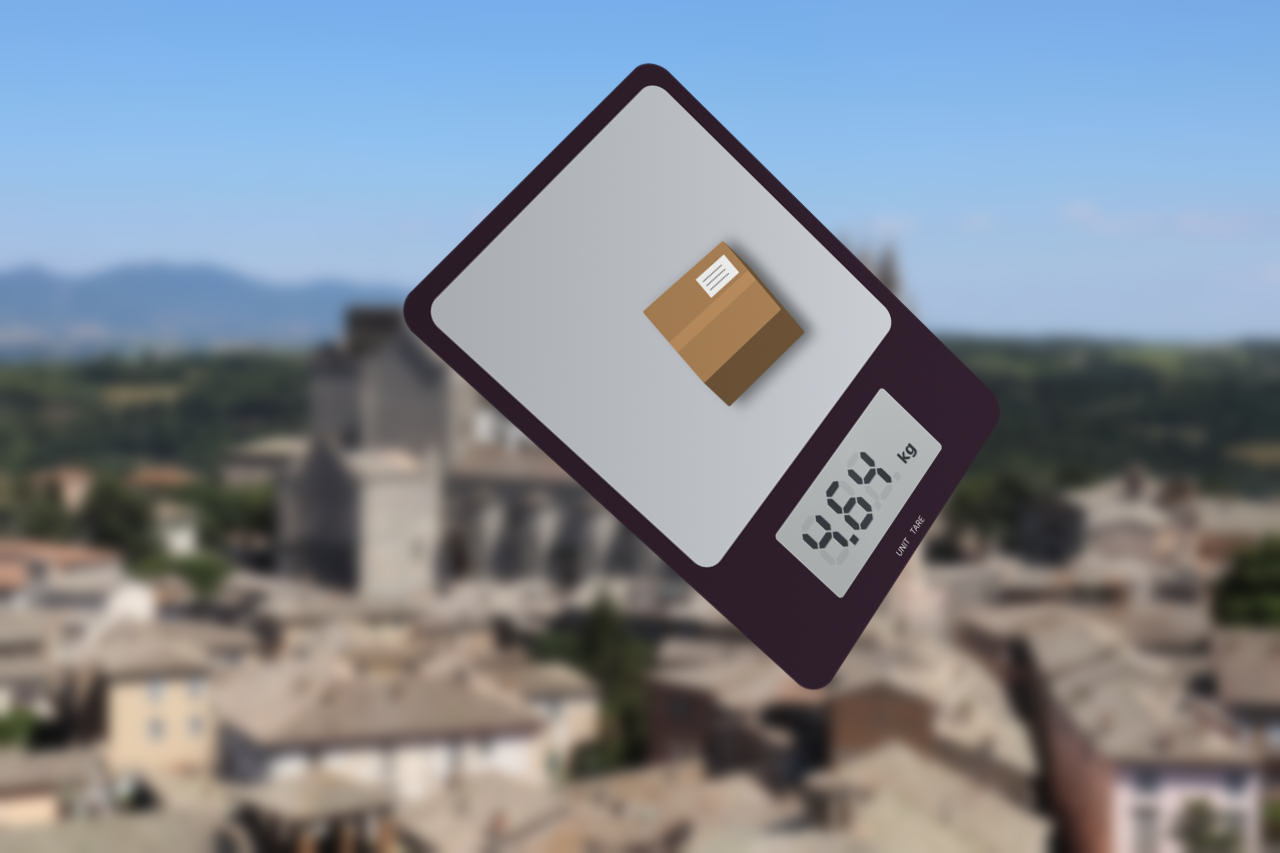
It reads 4.64 kg
